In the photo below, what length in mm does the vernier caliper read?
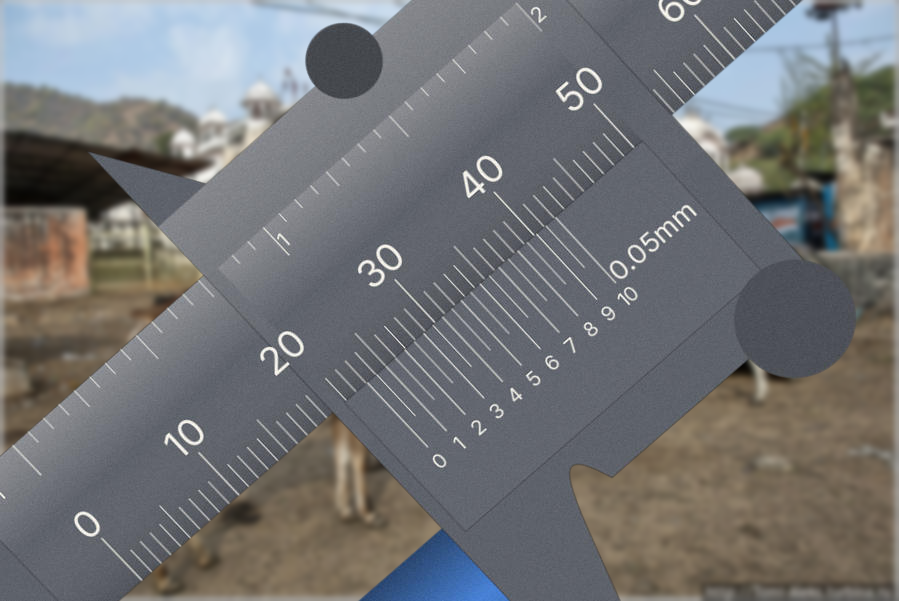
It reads 23.1 mm
